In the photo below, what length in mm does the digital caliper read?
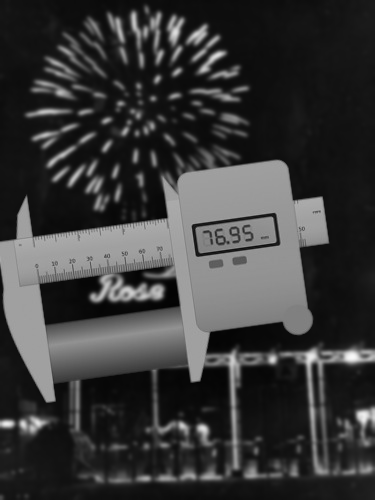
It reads 76.95 mm
